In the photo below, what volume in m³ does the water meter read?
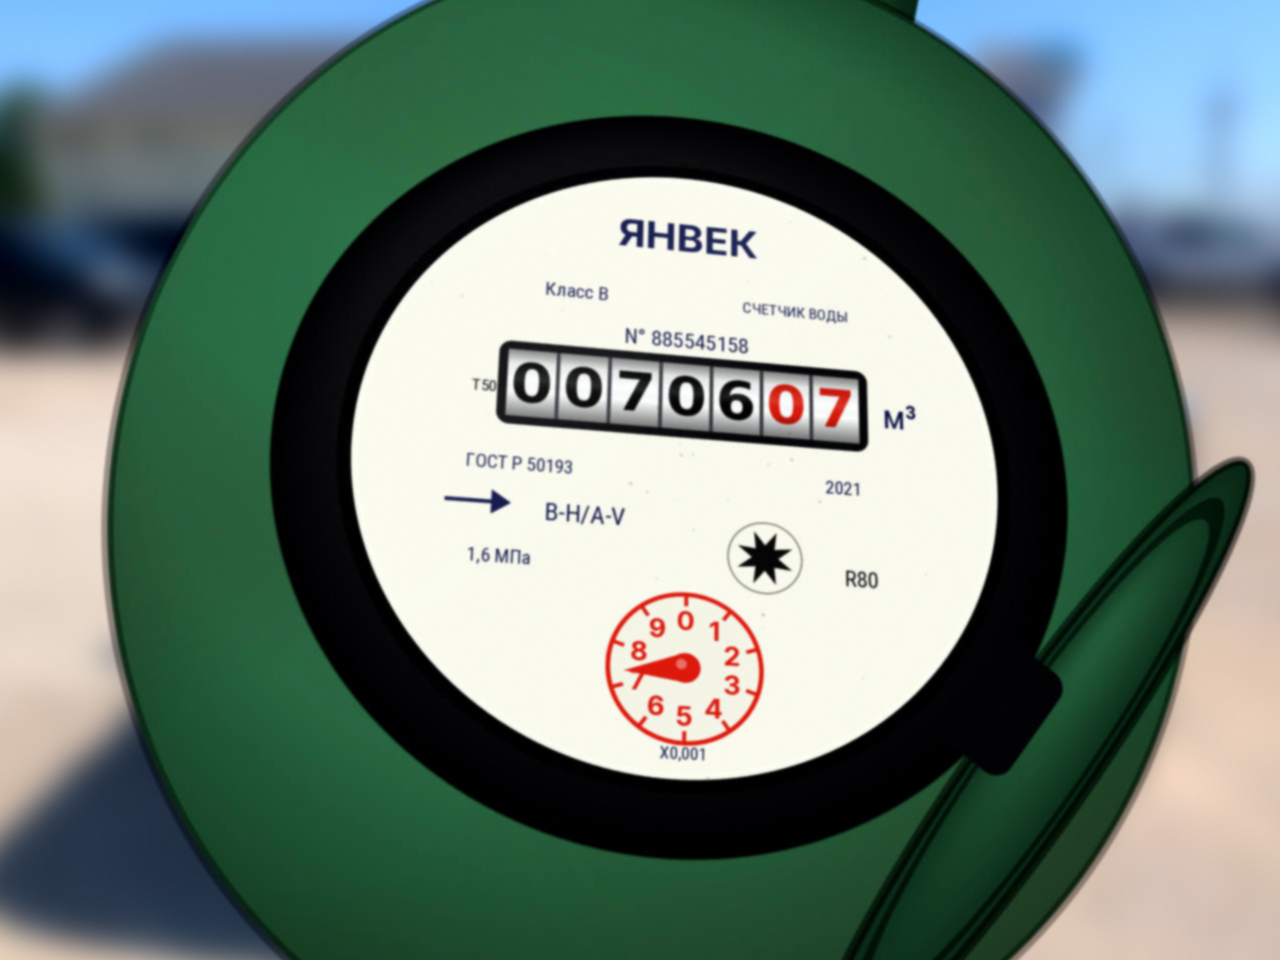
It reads 706.077 m³
